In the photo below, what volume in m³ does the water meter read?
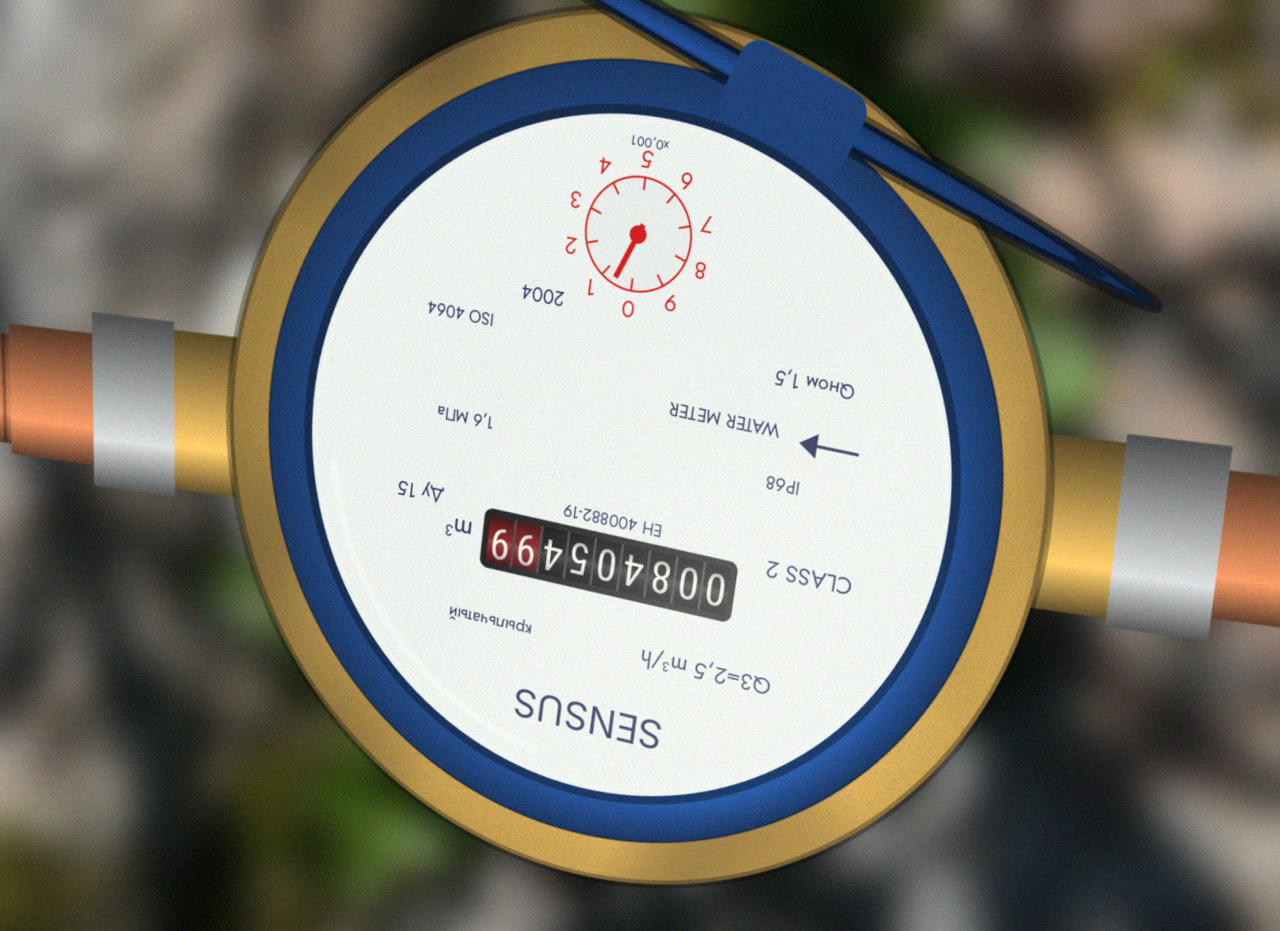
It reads 84054.990 m³
